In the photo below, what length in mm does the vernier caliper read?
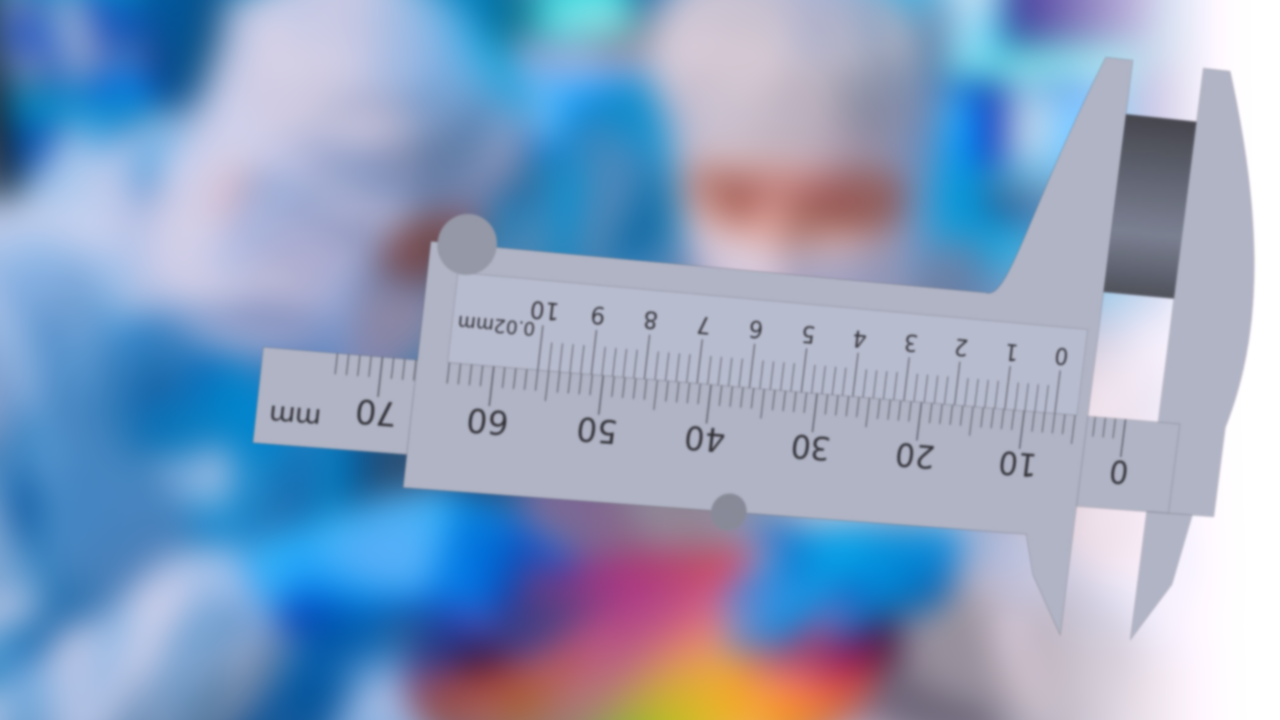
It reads 7.0 mm
